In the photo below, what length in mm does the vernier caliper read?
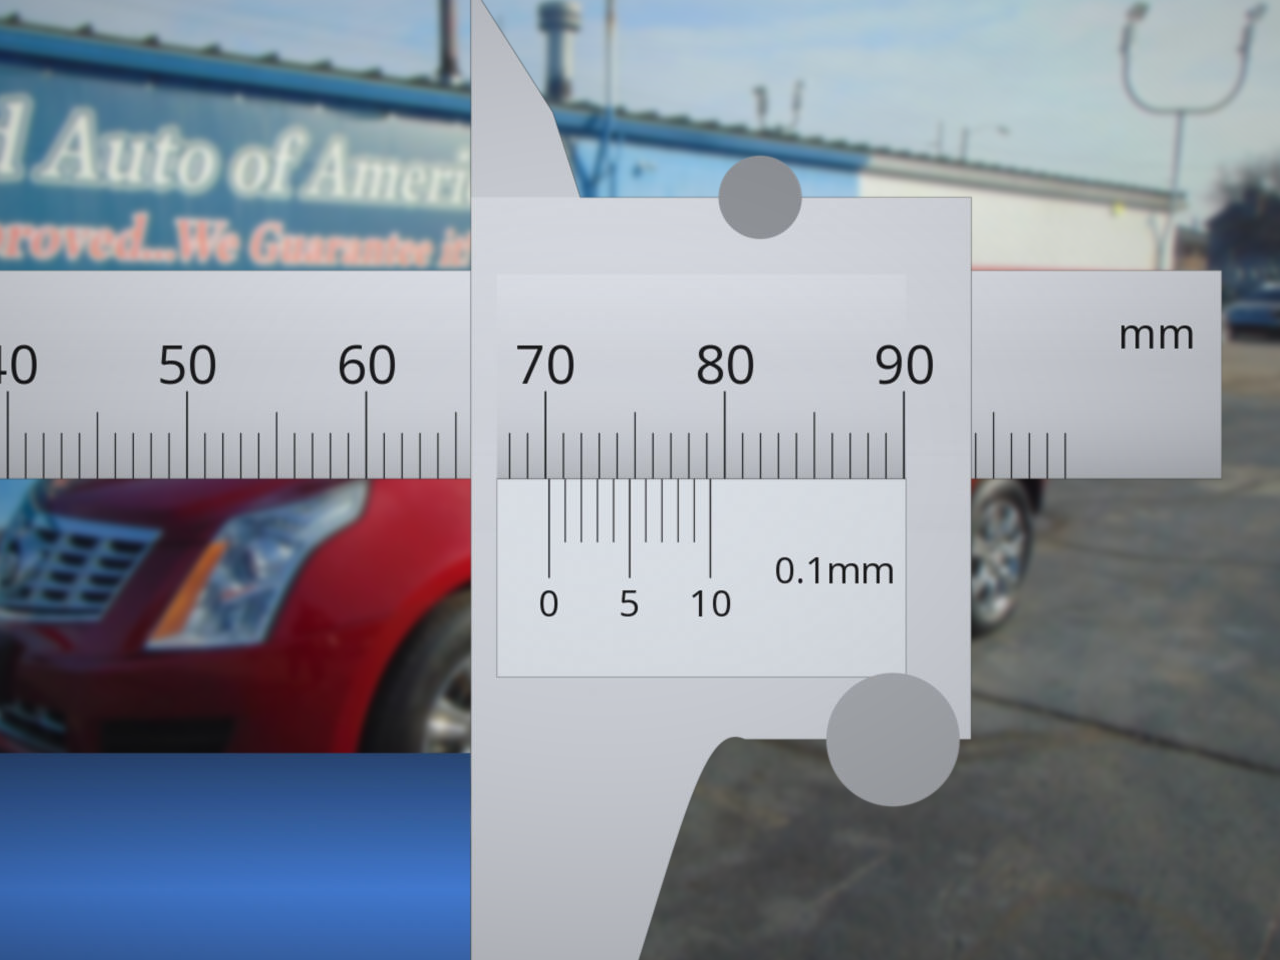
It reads 70.2 mm
